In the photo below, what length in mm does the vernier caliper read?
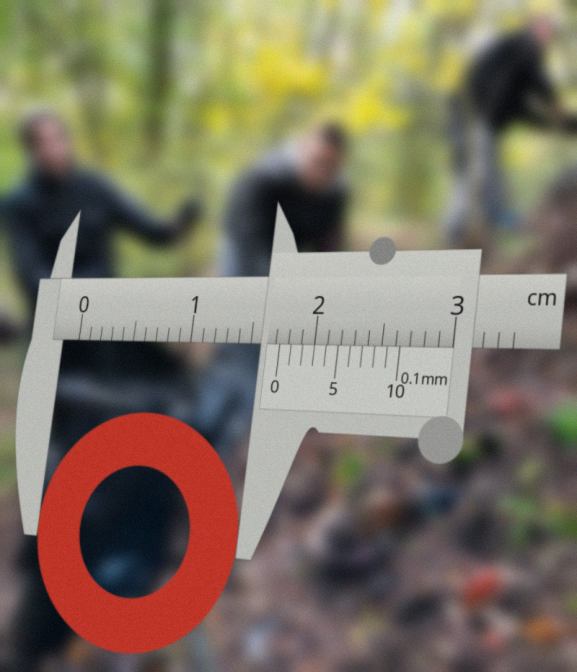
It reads 17.3 mm
